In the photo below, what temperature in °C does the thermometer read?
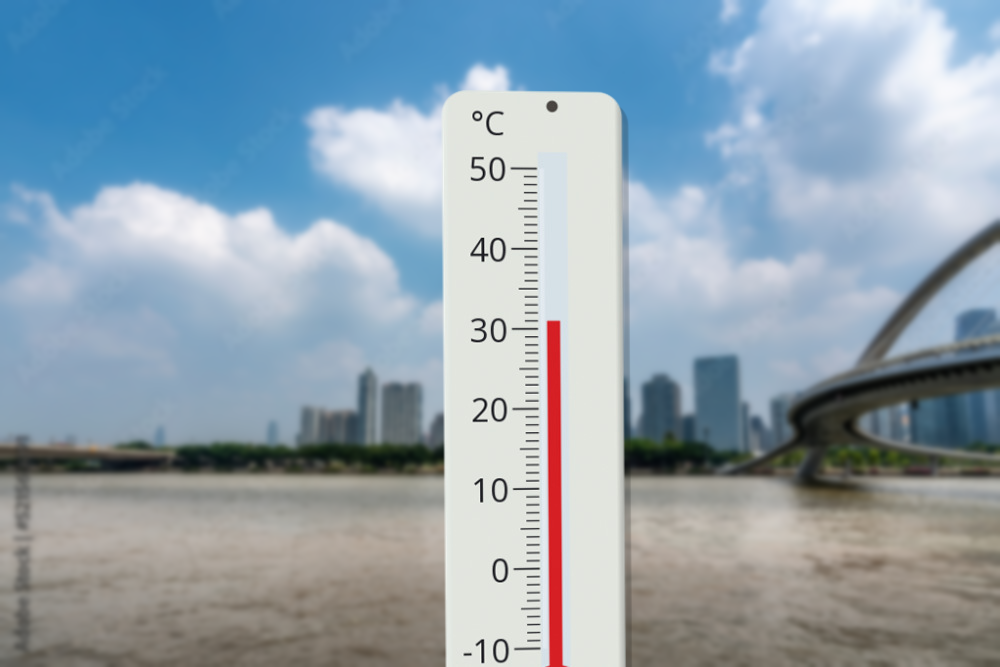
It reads 31 °C
